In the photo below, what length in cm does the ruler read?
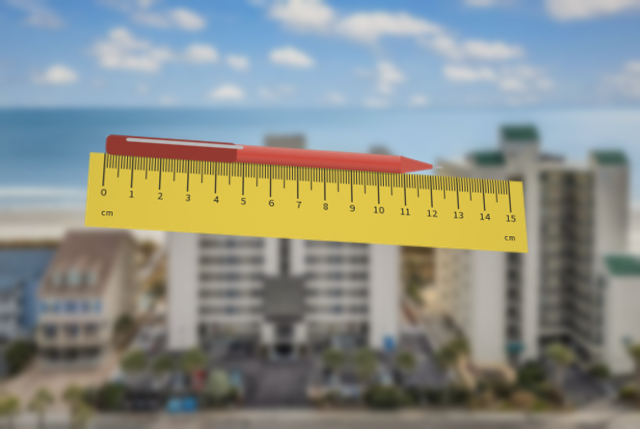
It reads 12.5 cm
